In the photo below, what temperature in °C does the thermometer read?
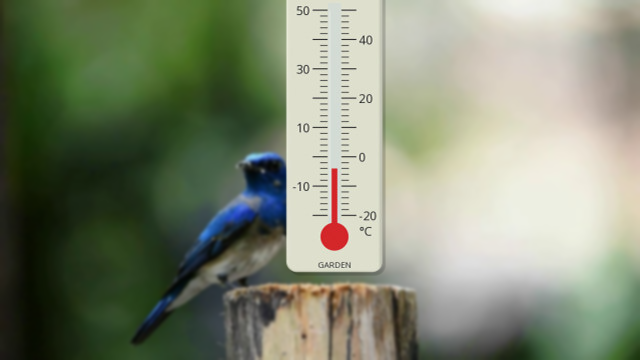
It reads -4 °C
